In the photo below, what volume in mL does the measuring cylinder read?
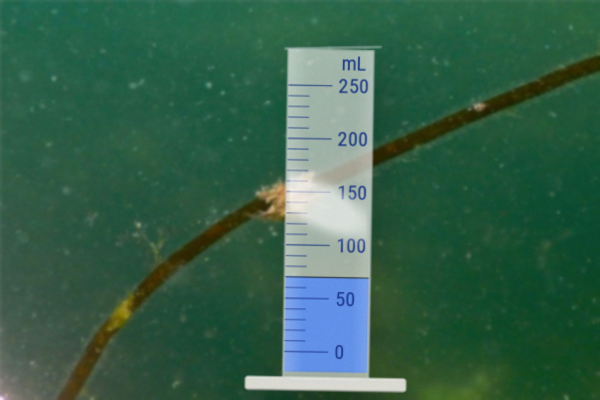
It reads 70 mL
